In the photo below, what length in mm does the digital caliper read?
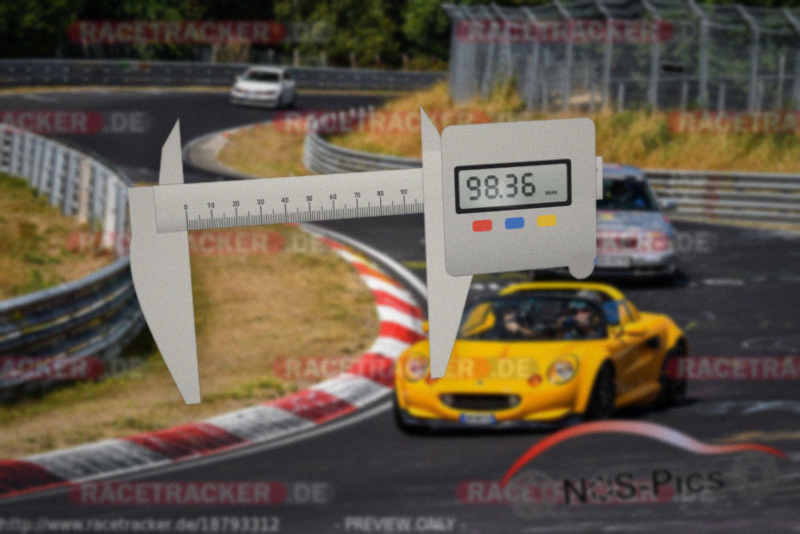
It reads 98.36 mm
